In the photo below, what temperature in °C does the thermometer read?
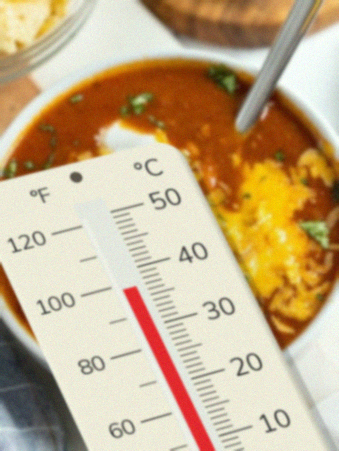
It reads 37 °C
